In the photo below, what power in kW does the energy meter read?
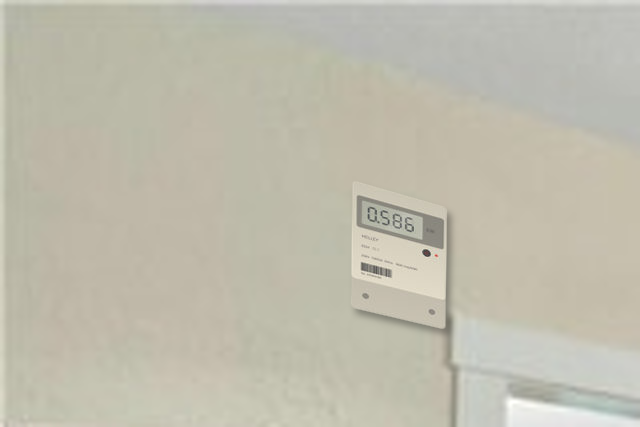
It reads 0.586 kW
